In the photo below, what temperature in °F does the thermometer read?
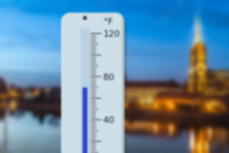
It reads 70 °F
